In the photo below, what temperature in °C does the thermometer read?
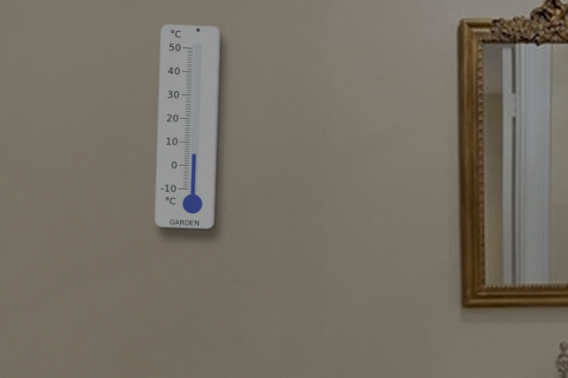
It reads 5 °C
